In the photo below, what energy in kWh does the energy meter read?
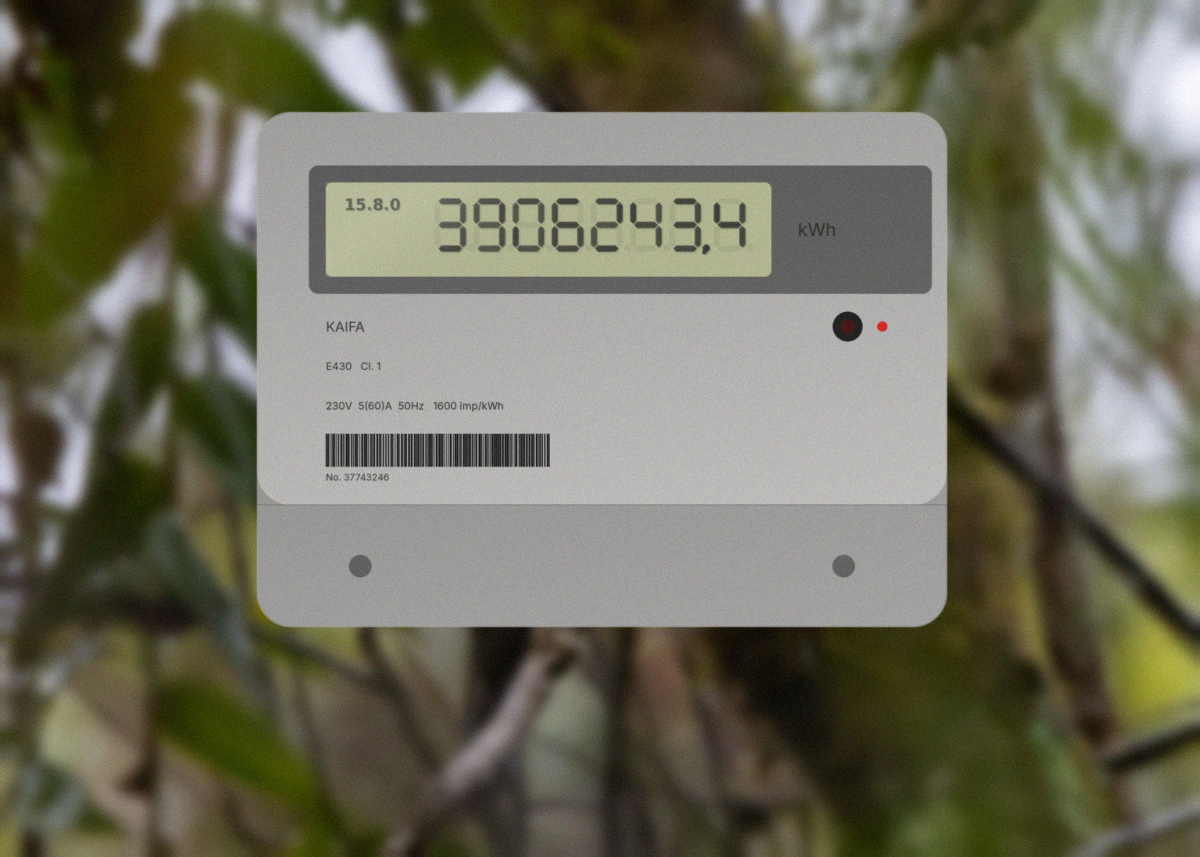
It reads 3906243.4 kWh
